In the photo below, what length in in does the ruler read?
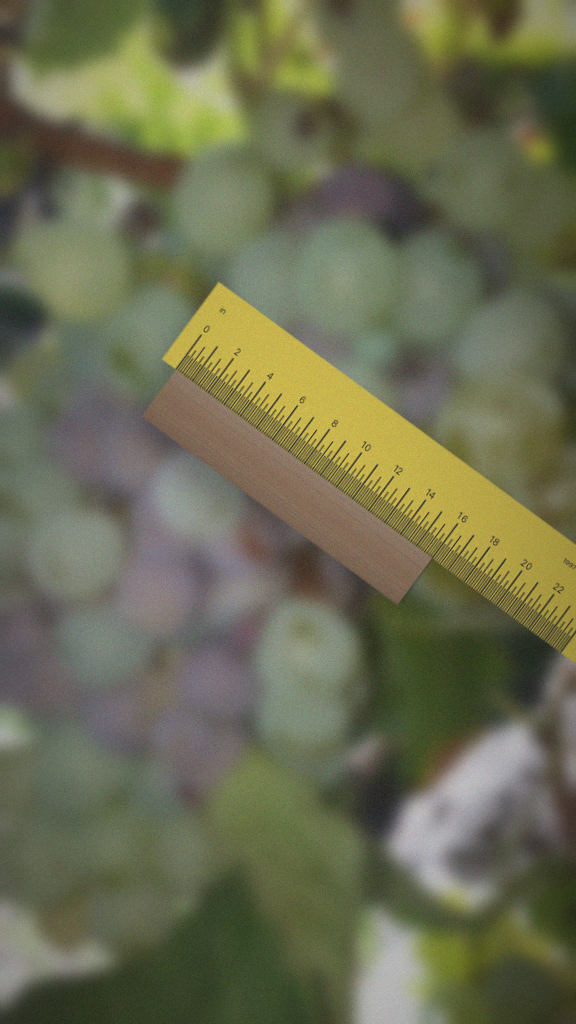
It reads 16 in
